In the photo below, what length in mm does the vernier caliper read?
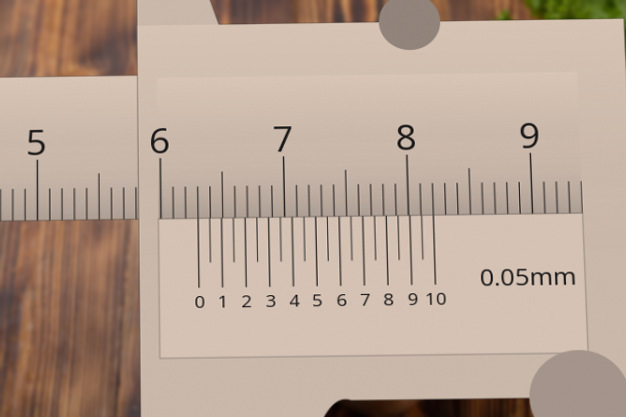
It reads 63.0 mm
